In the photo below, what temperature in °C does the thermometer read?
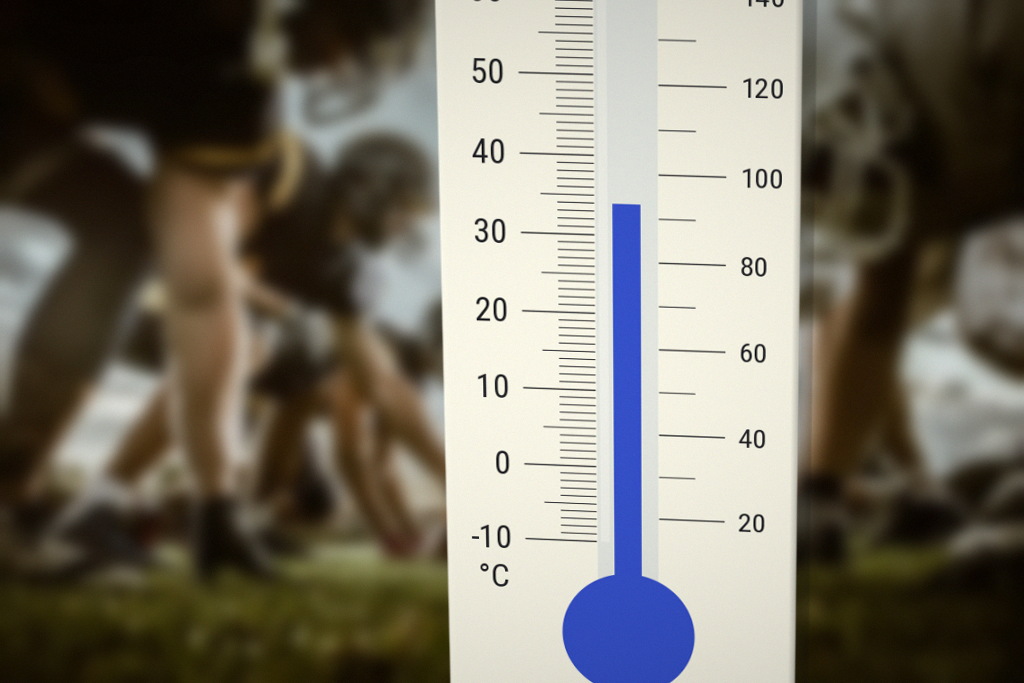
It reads 34 °C
